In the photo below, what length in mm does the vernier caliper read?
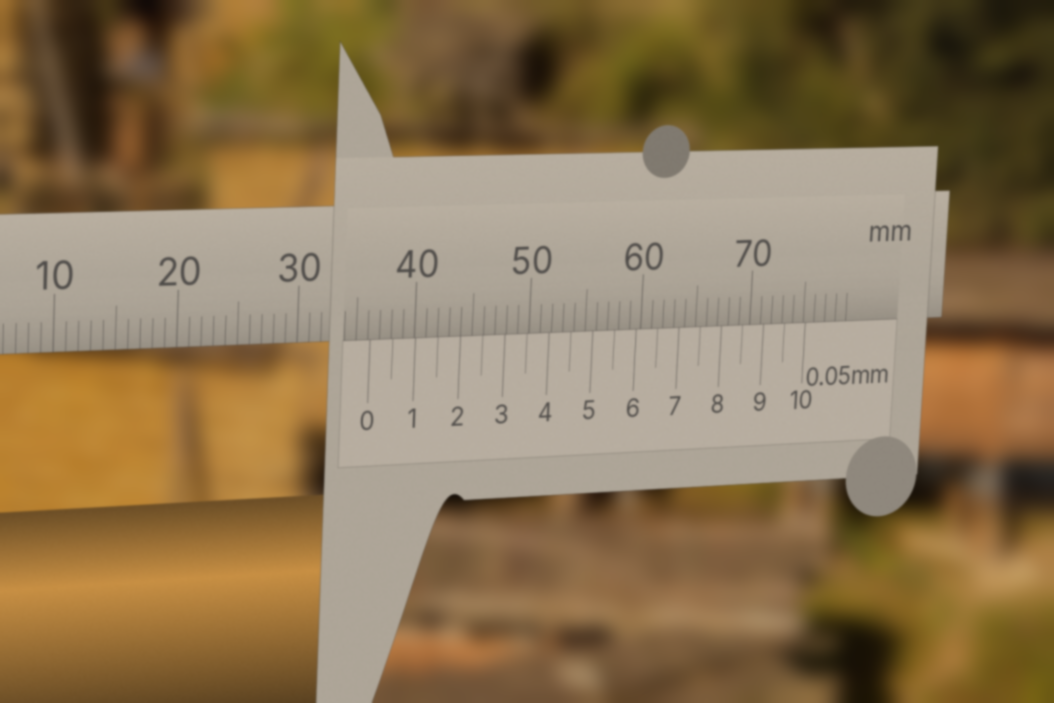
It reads 36.2 mm
